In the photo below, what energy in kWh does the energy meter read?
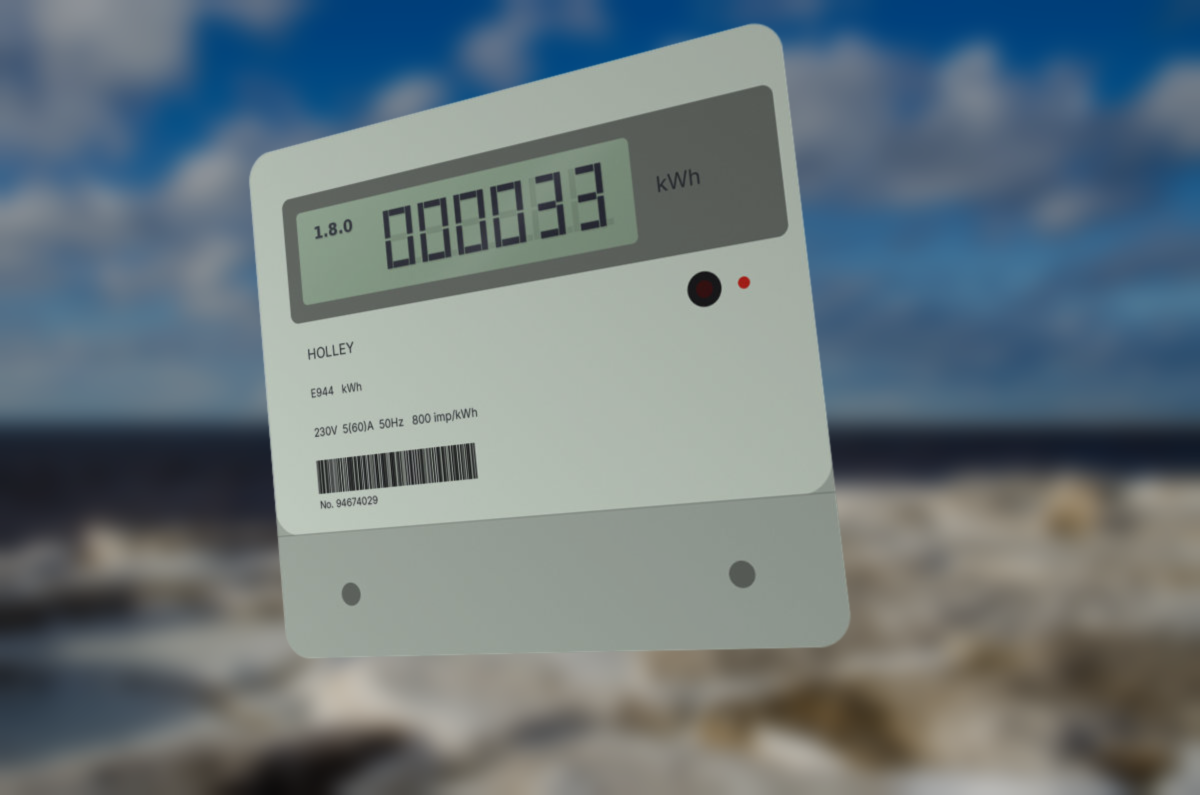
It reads 33 kWh
